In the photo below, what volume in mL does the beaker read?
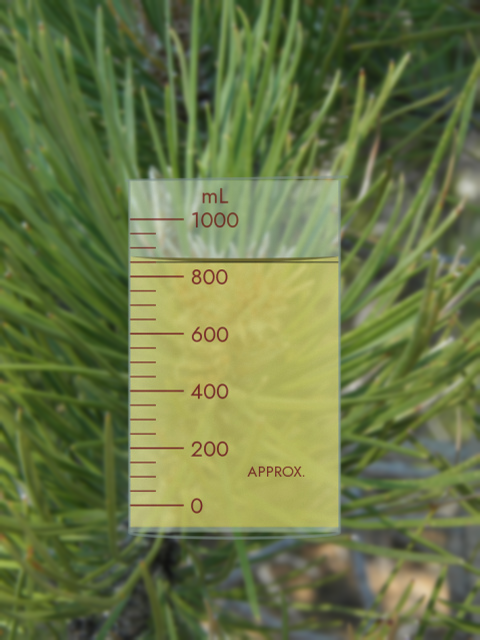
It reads 850 mL
